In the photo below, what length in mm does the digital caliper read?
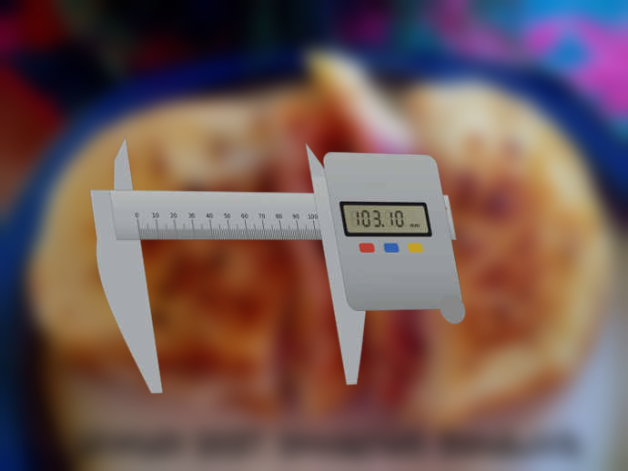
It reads 103.10 mm
